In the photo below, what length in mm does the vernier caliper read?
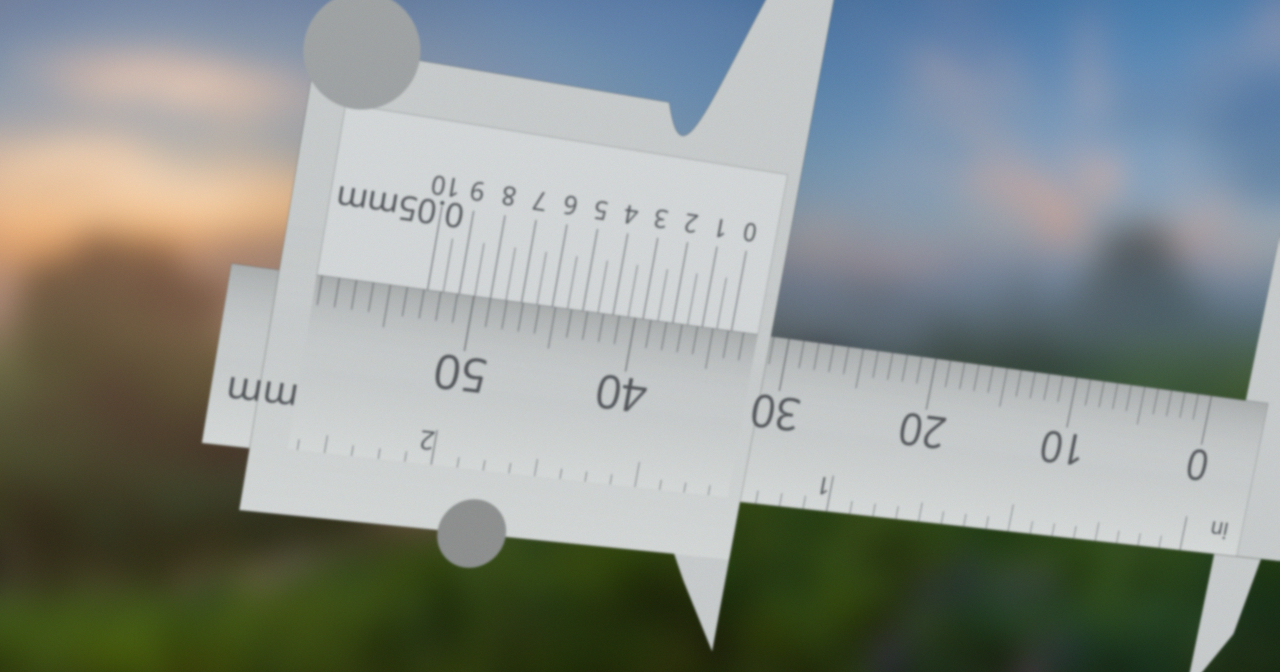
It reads 33.8 mm
